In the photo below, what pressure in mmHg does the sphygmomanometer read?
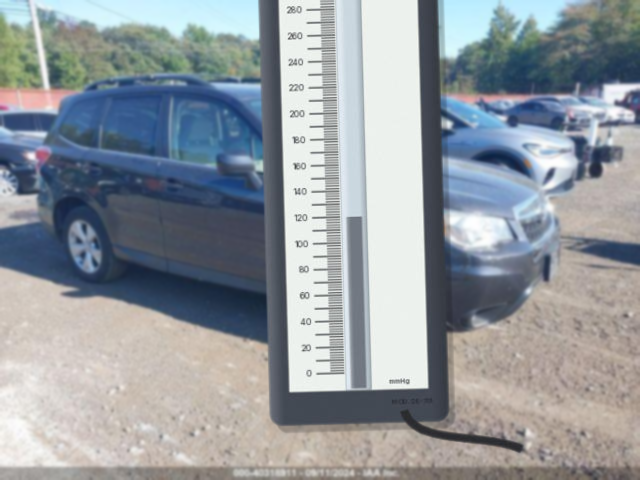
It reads 120 mmHg
